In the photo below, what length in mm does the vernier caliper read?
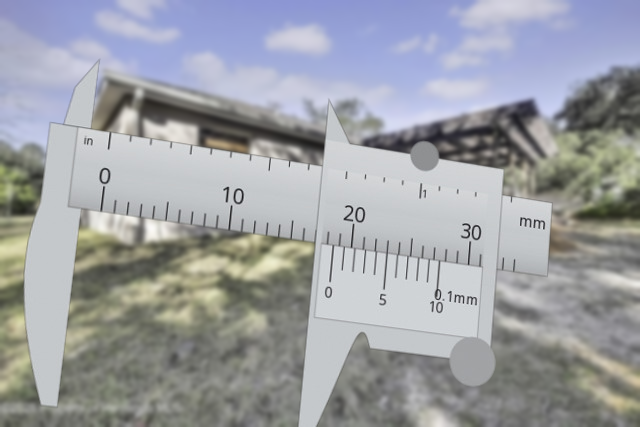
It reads 18.5 mm
